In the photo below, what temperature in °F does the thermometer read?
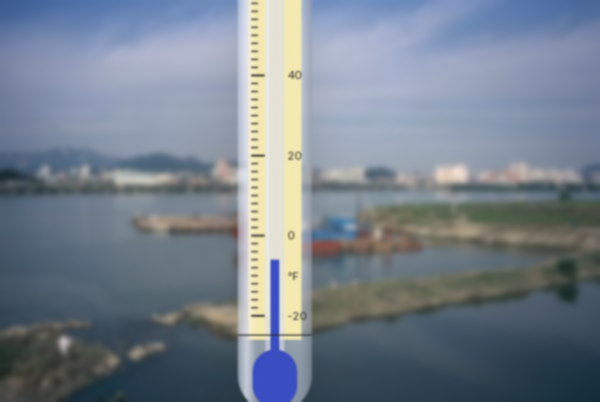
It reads -6 °F
